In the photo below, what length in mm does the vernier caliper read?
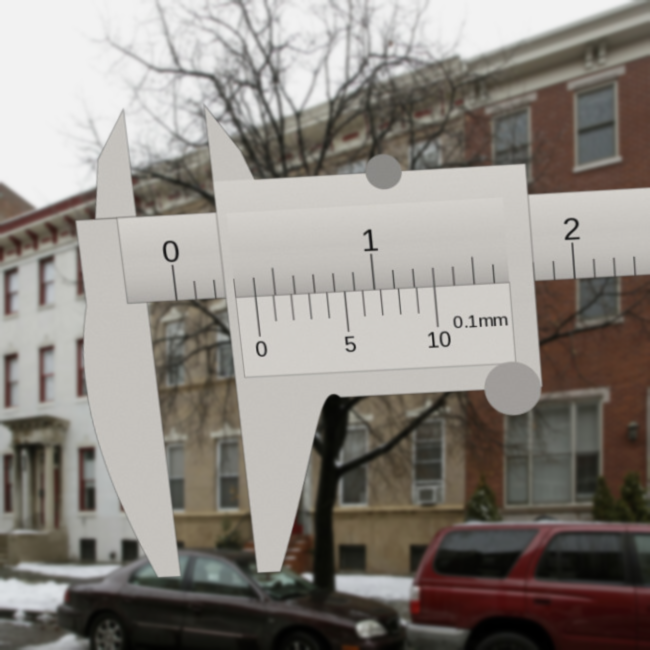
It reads 4.0 mm
